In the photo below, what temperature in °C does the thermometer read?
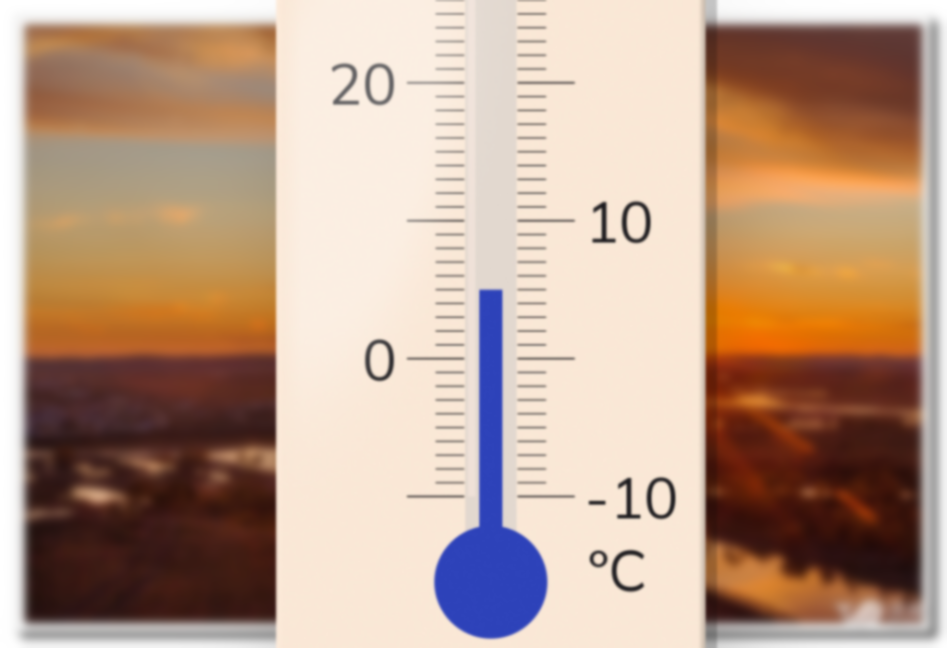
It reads 5 °C
